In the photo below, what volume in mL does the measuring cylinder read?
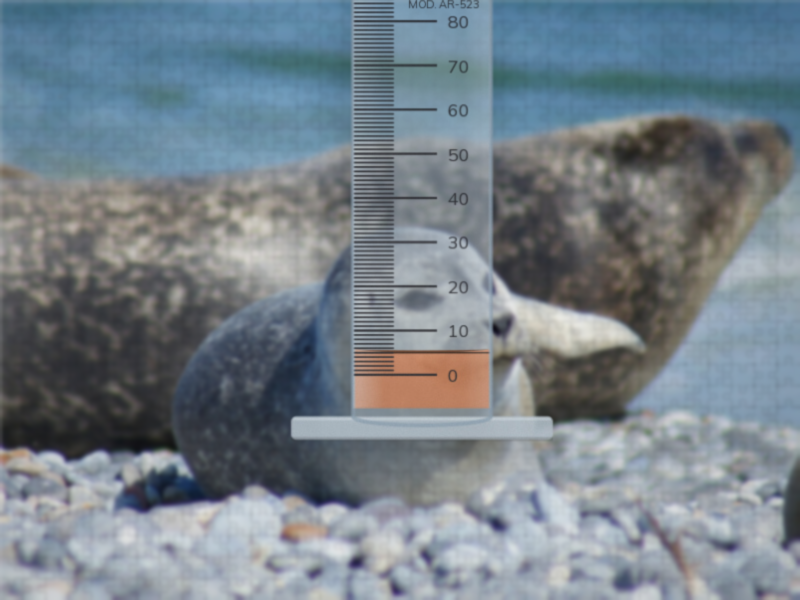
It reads 5 mL
